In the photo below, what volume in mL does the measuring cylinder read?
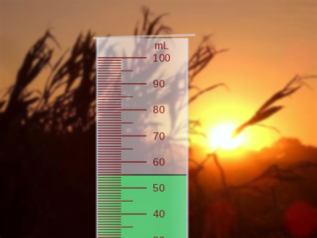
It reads 55 mL
